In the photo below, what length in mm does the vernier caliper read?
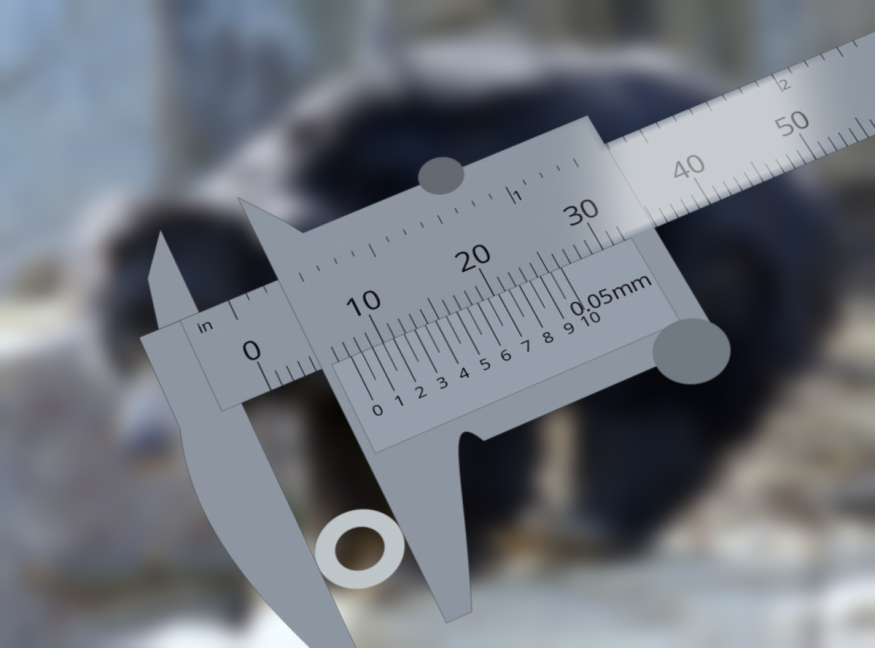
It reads 7.1 mm
